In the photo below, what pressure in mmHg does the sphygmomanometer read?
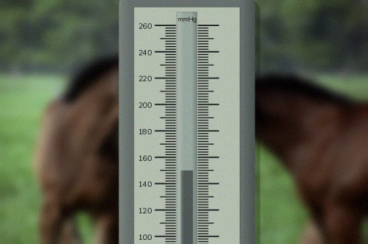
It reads 150 mmHg
